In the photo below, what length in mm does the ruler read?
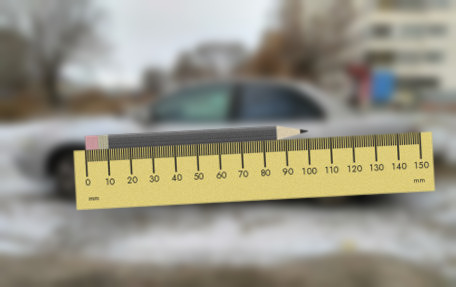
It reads 100 mm
